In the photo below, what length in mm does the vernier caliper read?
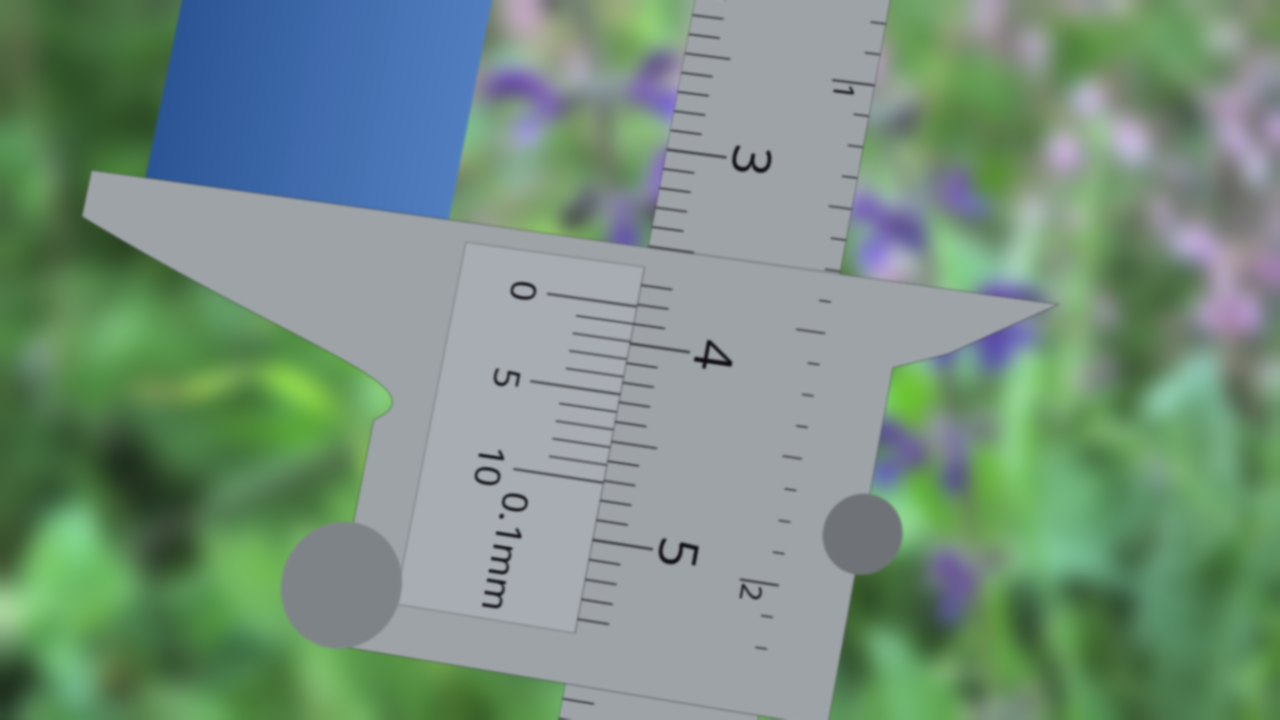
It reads 38.1 mm
